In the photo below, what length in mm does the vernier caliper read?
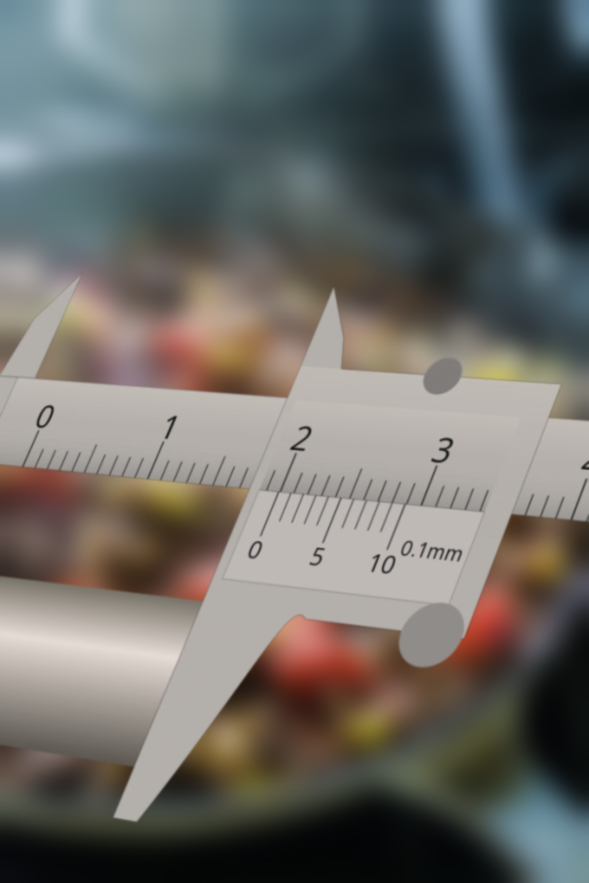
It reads 19.9 mm
